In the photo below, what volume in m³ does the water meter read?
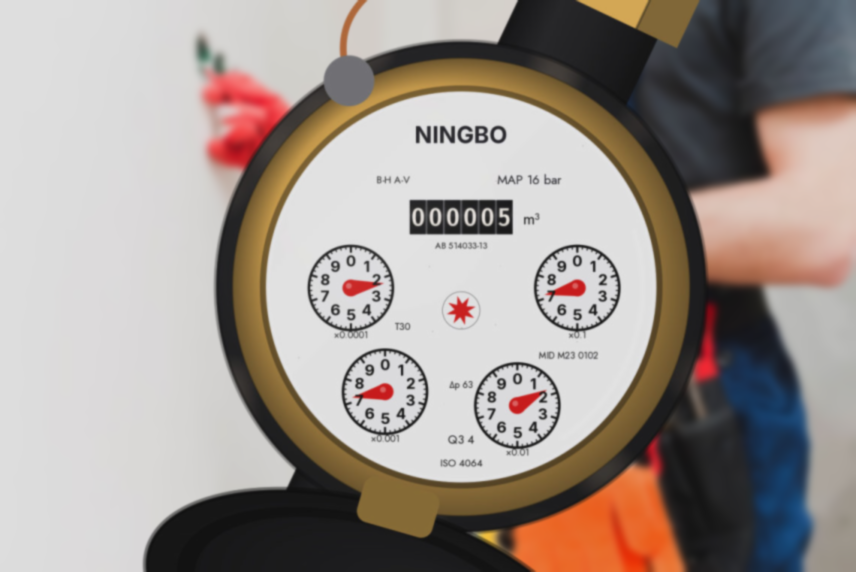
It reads 5.7172 m³
